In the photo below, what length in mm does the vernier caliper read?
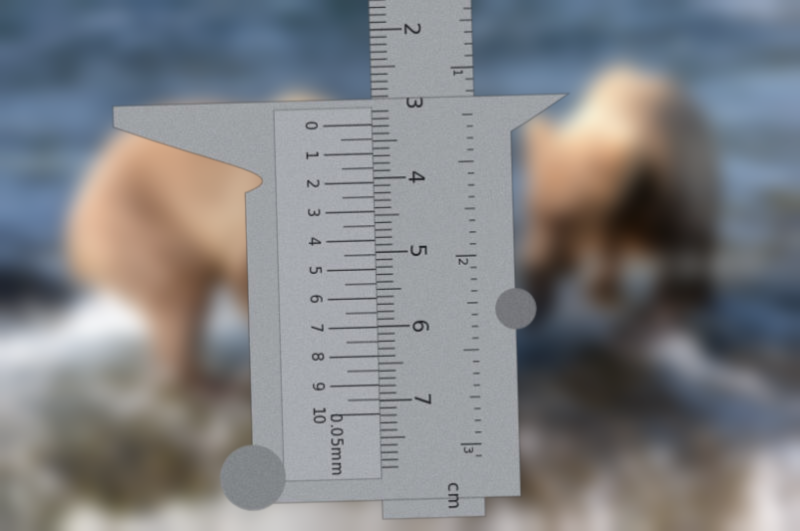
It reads 32.8 mm
